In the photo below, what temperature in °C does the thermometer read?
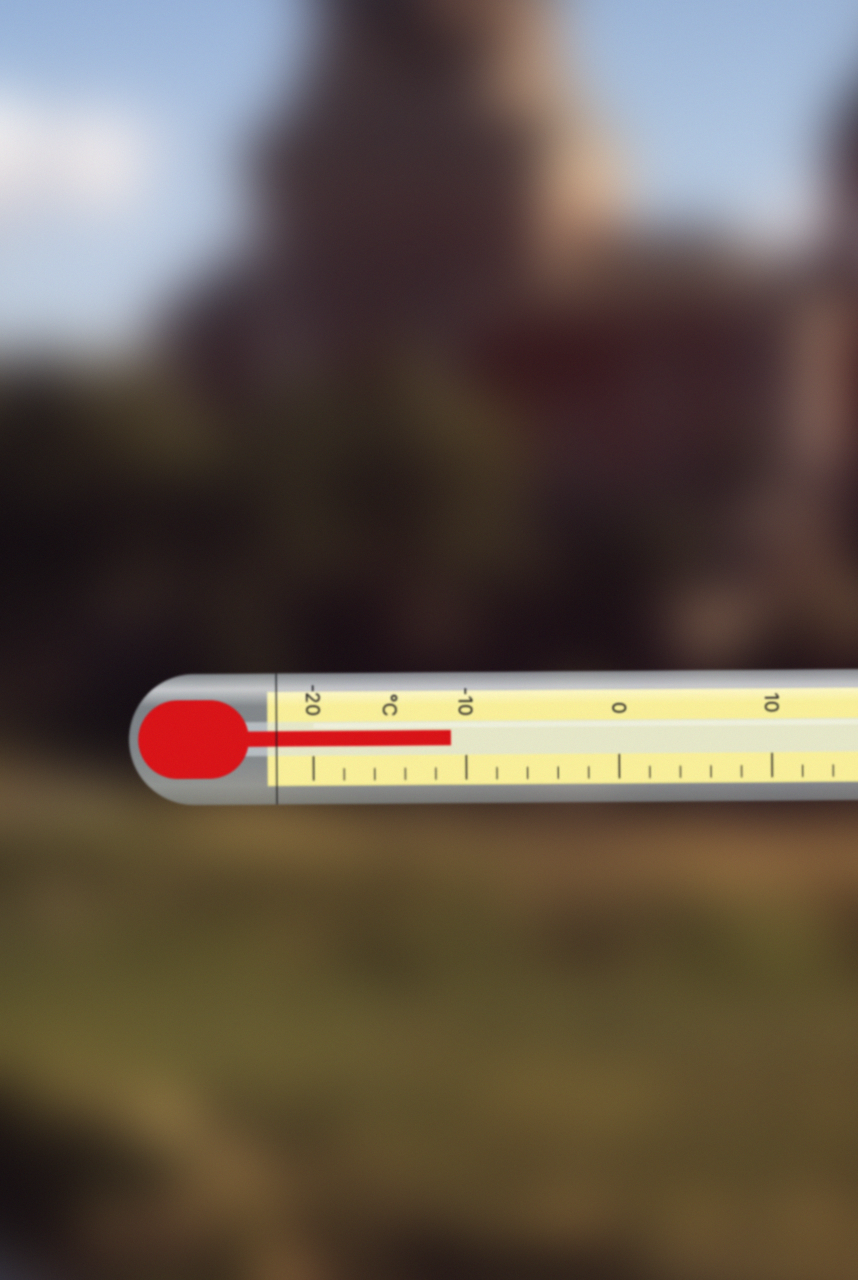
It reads -11 °C
